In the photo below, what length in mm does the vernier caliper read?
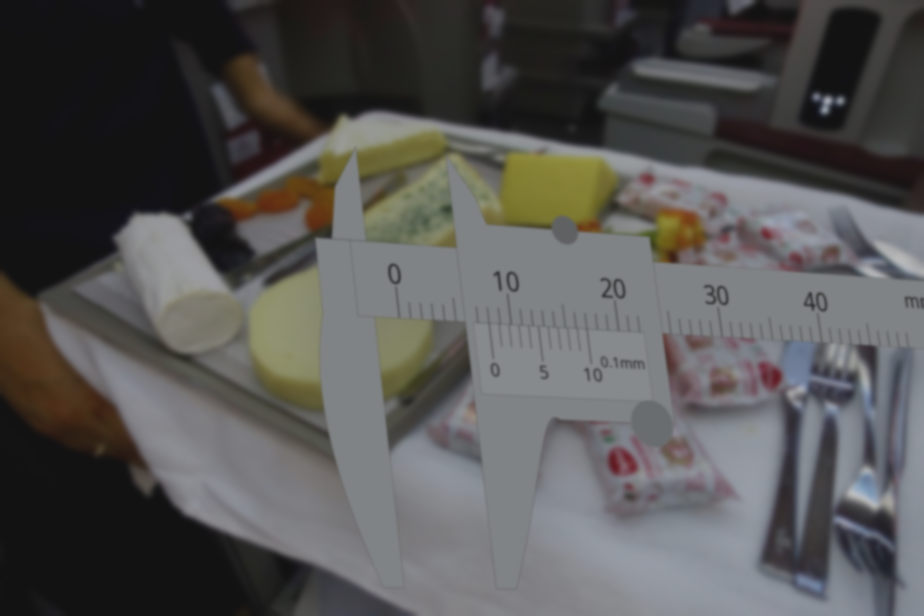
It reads 8.0 mm
